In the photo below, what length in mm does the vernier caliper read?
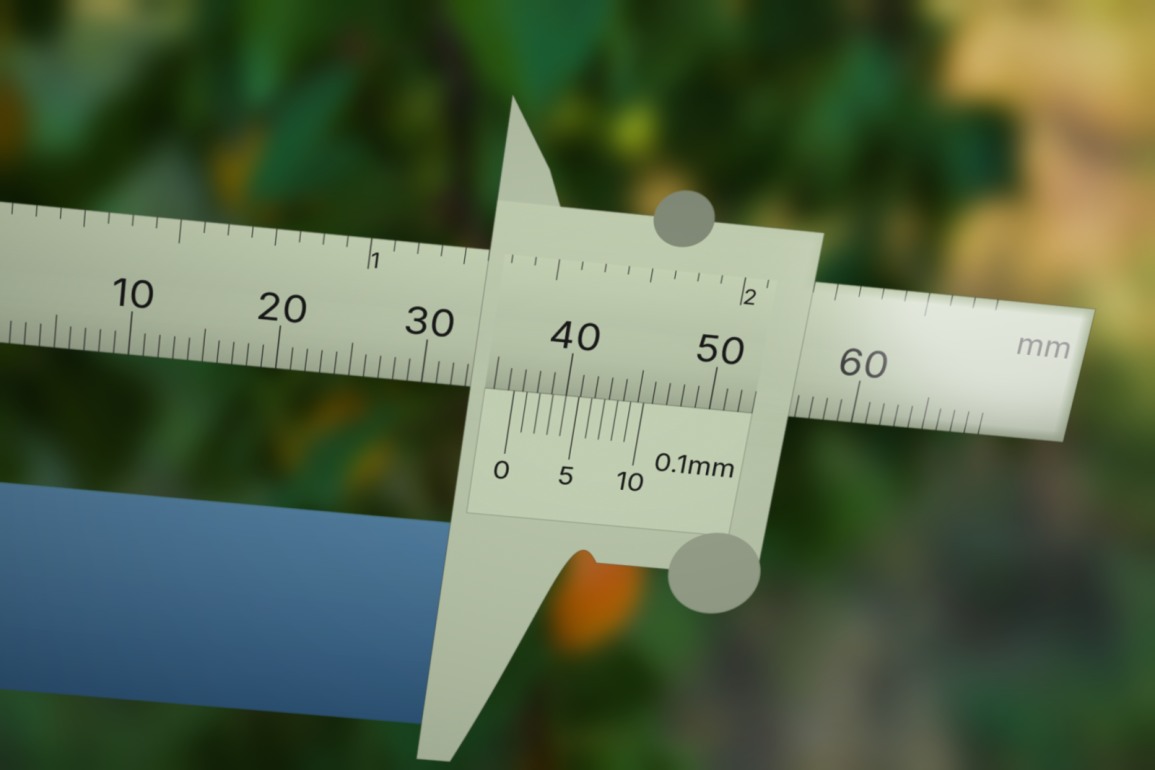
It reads 36.4 mm
